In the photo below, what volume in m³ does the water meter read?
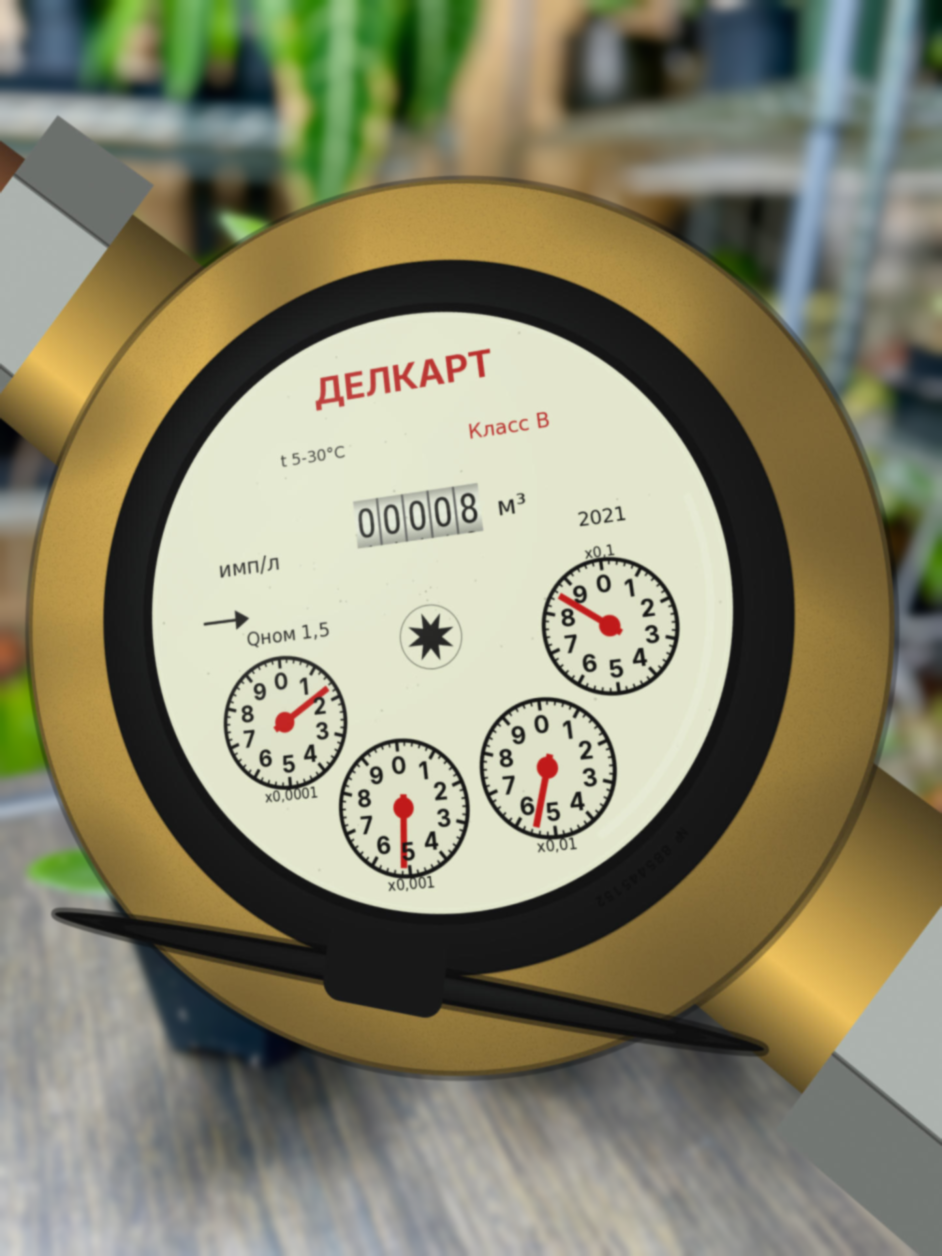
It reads 8.8551 m³
